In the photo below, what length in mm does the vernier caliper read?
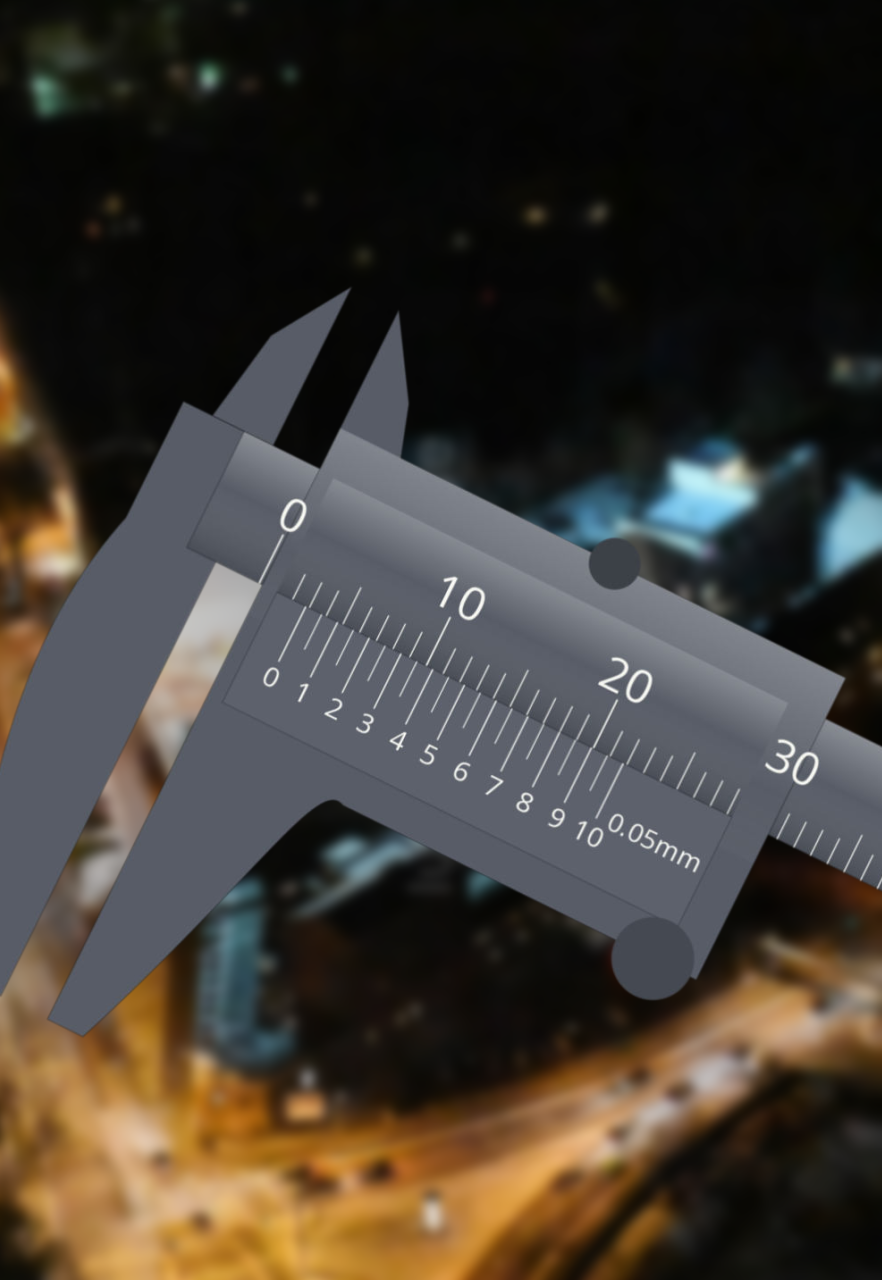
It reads 2.8 mm
